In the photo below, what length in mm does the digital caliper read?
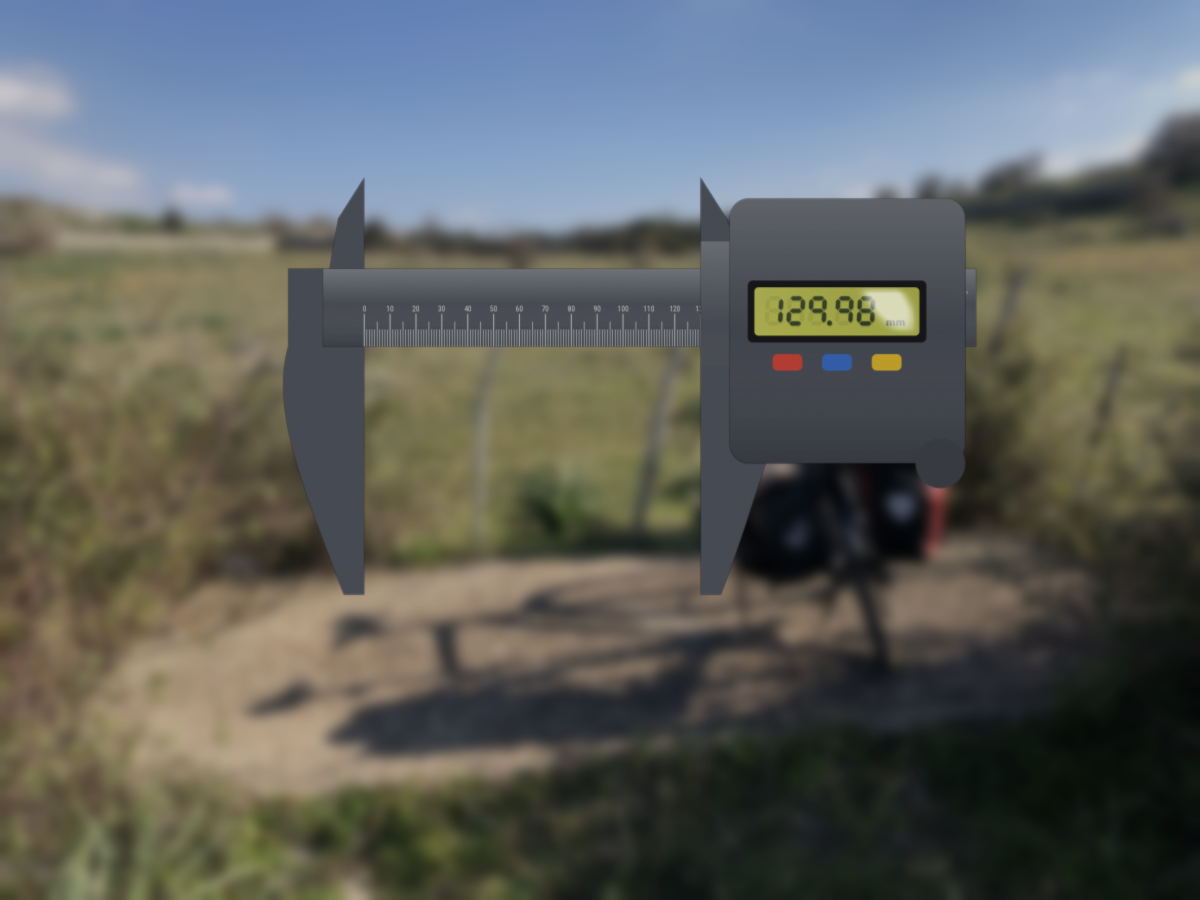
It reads 129.98 mm
